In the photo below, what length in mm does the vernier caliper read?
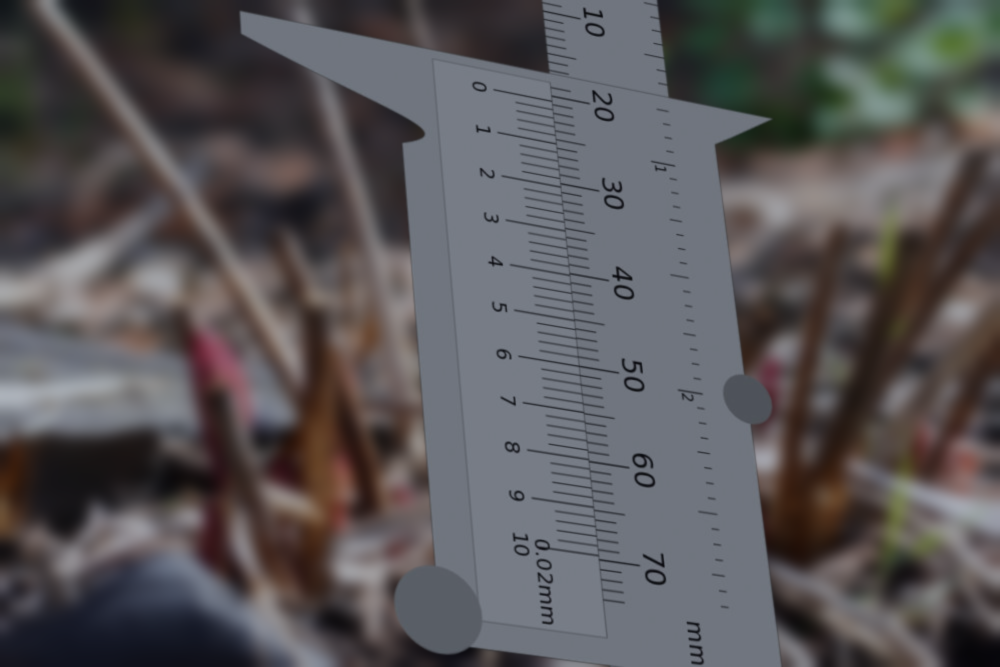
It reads 20.6 mm
